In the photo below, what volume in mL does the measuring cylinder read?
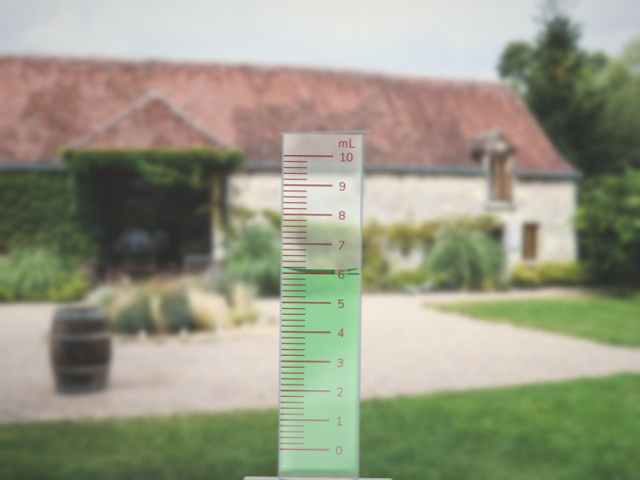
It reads 6 mL
